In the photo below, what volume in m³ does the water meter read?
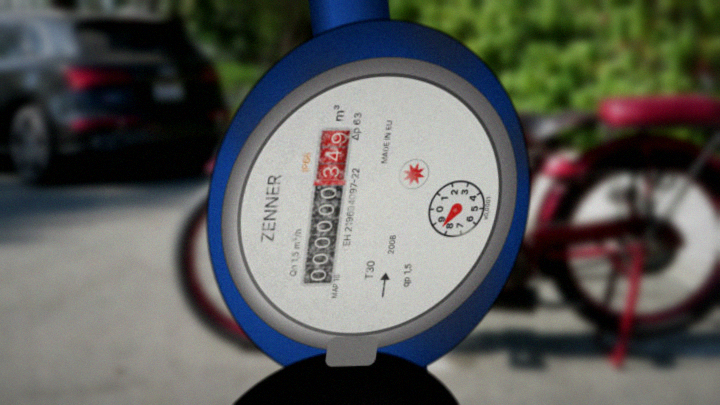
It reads 0.3488 m³
